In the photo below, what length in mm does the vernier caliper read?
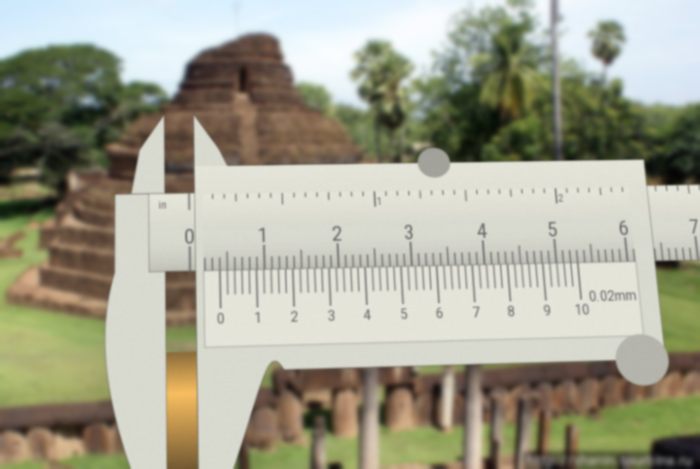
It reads 4.0 mm
